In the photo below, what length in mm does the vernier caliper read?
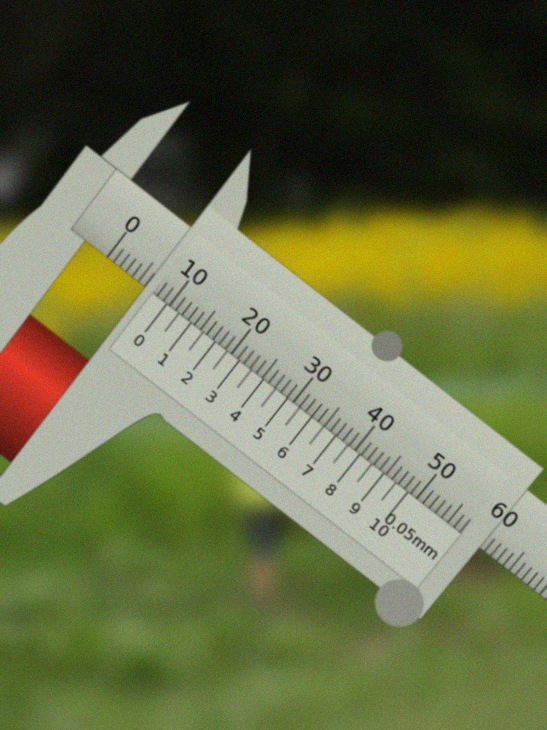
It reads 9.6 mm
